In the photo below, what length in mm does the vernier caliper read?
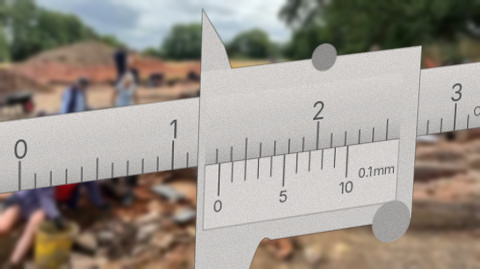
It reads 13.2 mm
